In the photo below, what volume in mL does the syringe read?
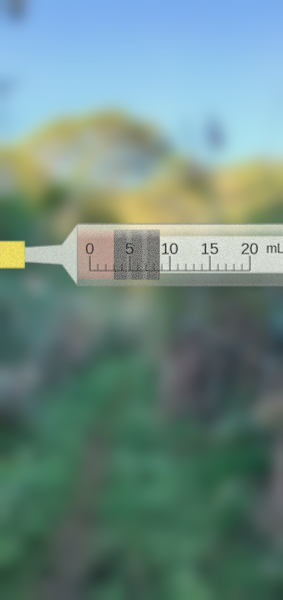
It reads 3 mL
